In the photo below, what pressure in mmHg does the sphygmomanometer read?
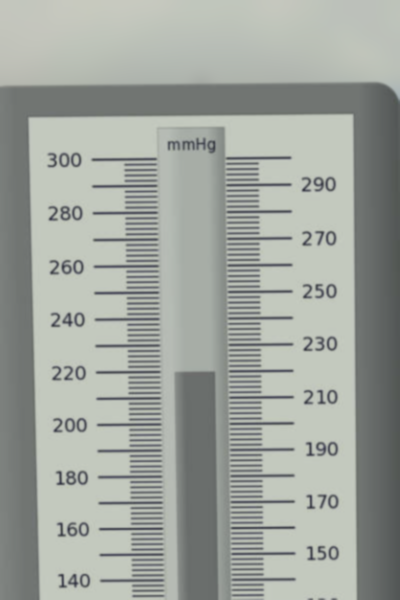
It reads 220 mmHg
